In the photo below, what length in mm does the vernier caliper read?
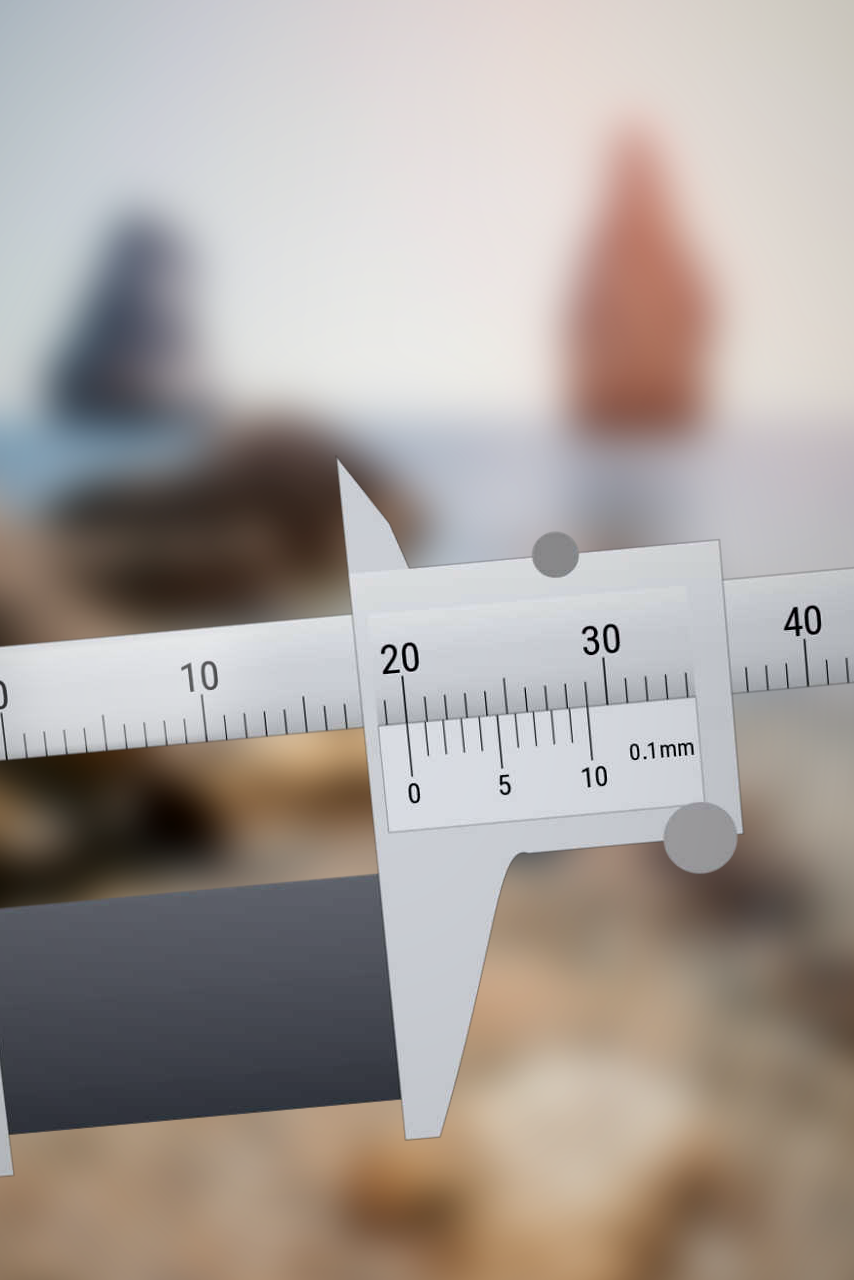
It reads 20.0 mm
